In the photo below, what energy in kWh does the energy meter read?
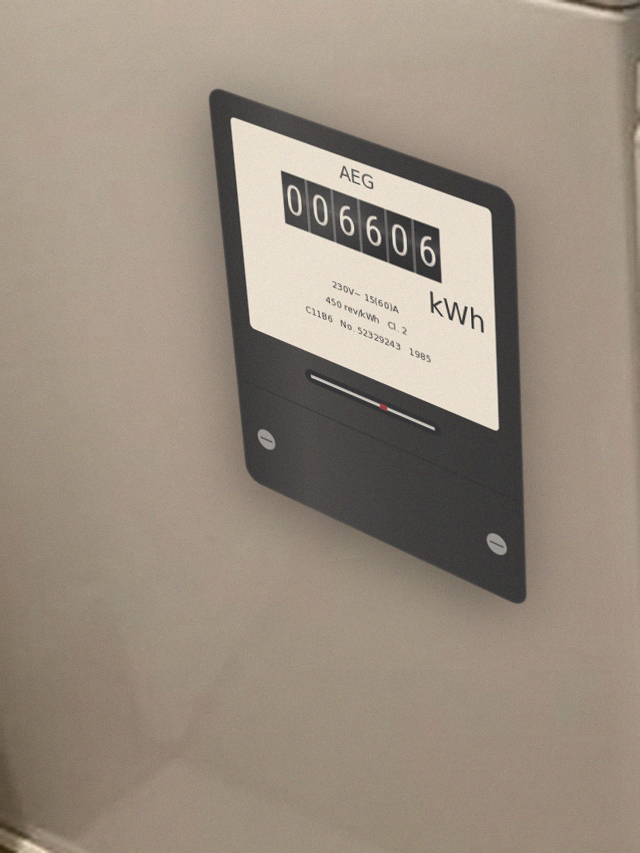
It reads 6606 kWh
